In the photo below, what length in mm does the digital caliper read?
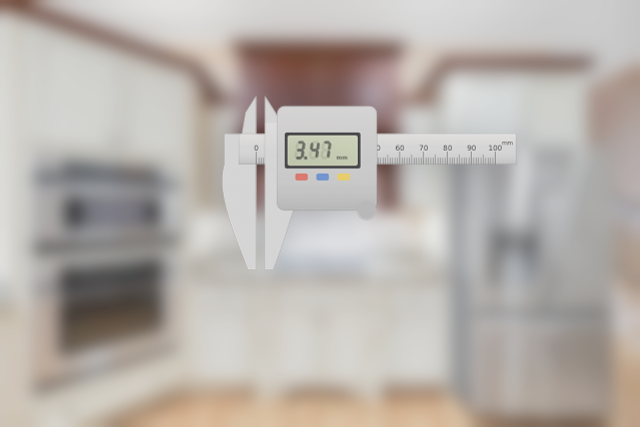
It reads 3.47 mm
